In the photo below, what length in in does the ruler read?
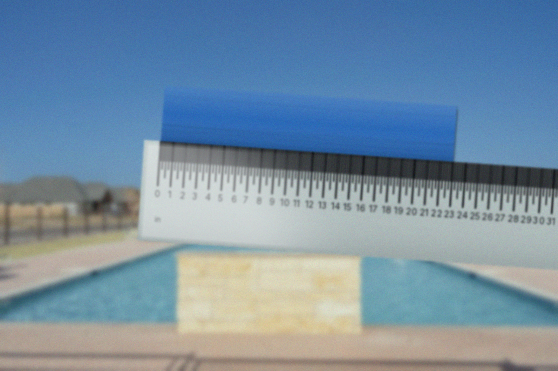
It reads 23 in
